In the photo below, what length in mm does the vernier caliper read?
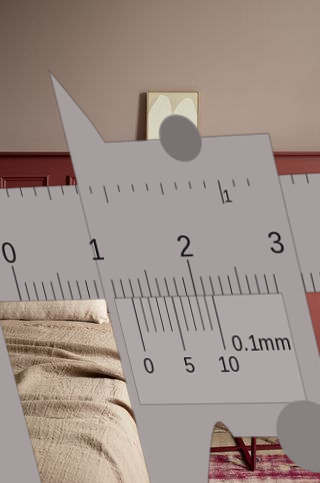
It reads 12.8 mm
